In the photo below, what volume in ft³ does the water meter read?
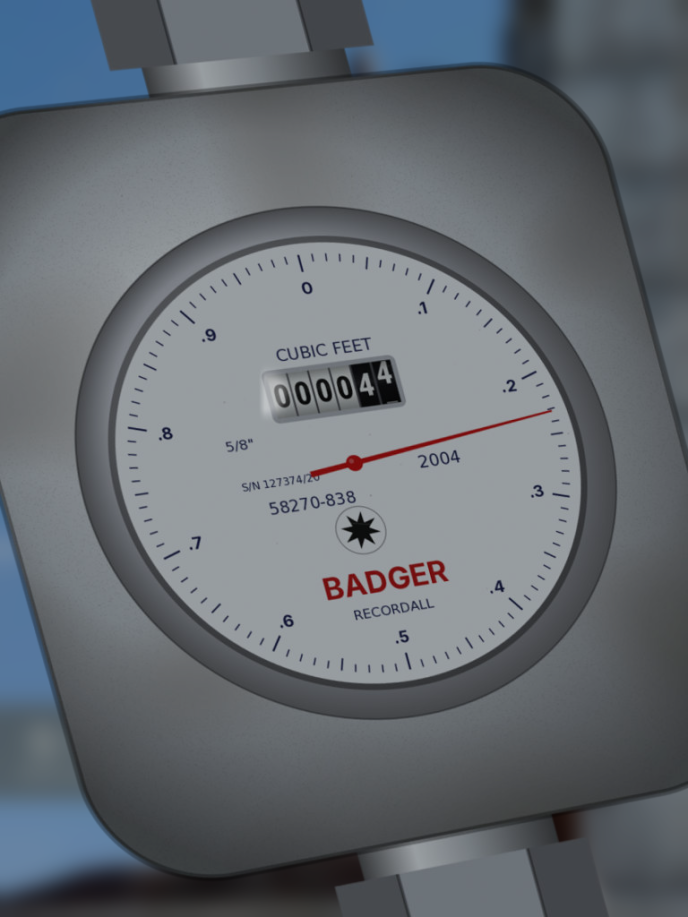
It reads 44.23 ft³
